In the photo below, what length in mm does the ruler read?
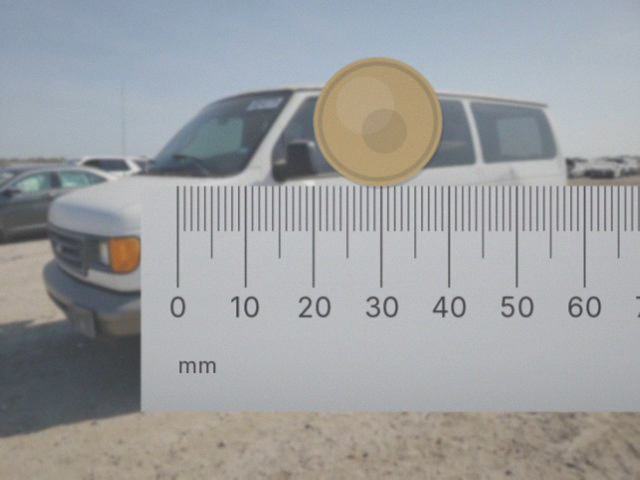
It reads 19 mm
